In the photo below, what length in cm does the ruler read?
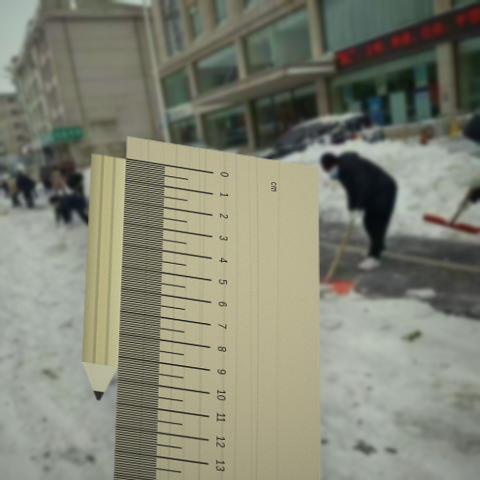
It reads 11 cm
